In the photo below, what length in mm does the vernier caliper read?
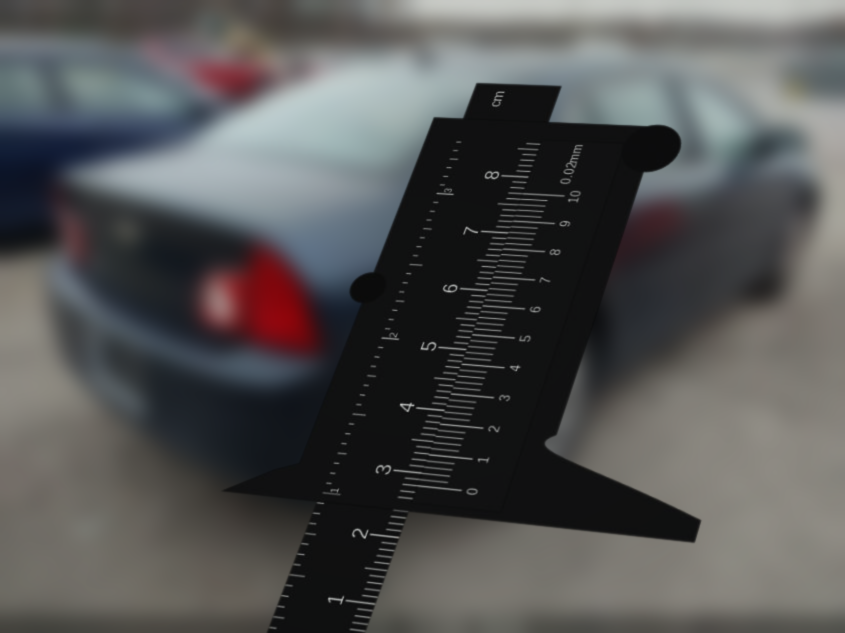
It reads 28.0 mm
